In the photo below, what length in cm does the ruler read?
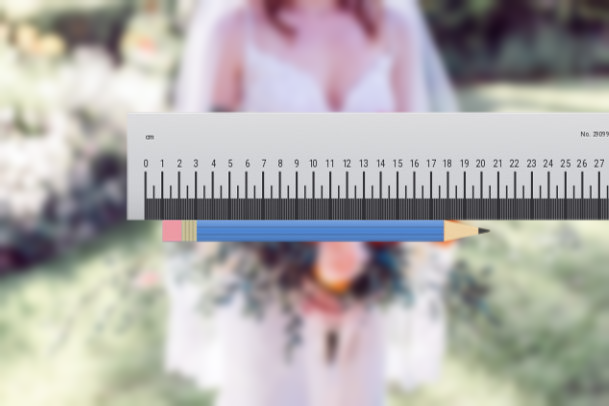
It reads 19.5 cm
